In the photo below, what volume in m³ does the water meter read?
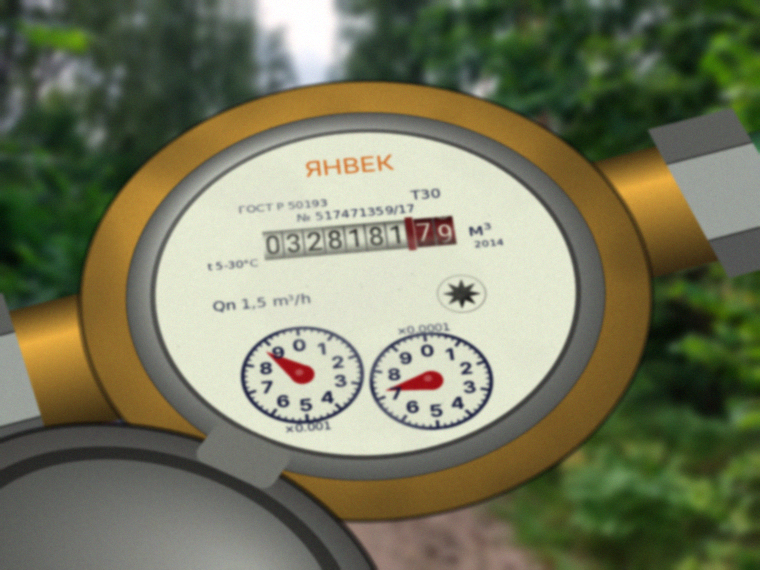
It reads 328181.7887 m³
